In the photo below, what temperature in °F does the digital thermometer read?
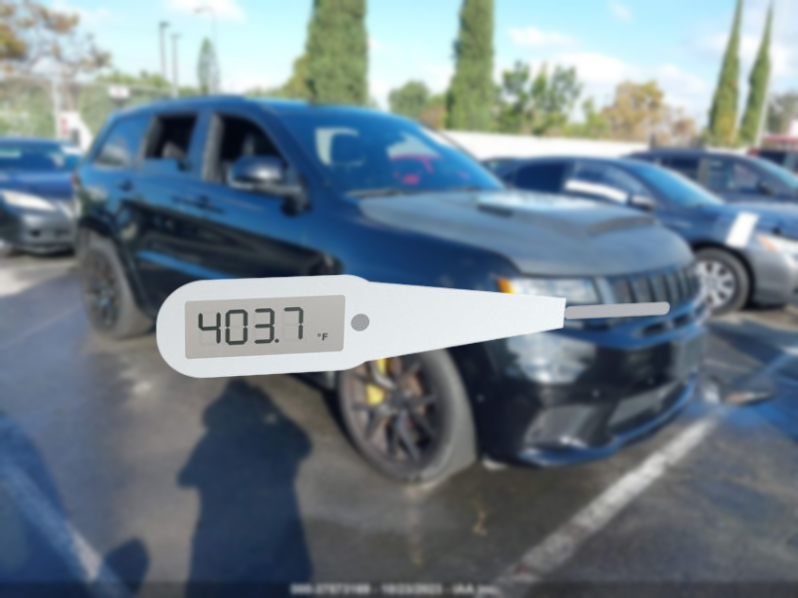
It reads 403.7 °F
